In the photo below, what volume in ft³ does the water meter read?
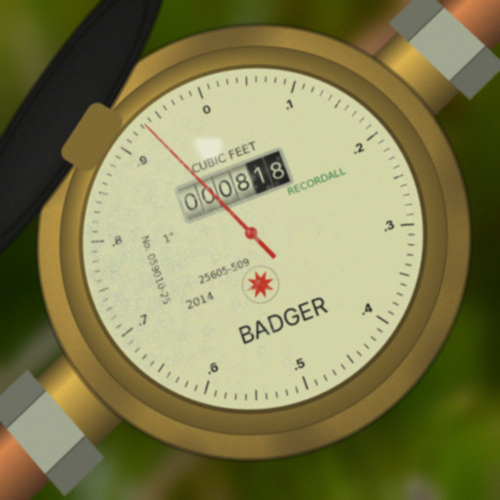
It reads 817.93 ft³
